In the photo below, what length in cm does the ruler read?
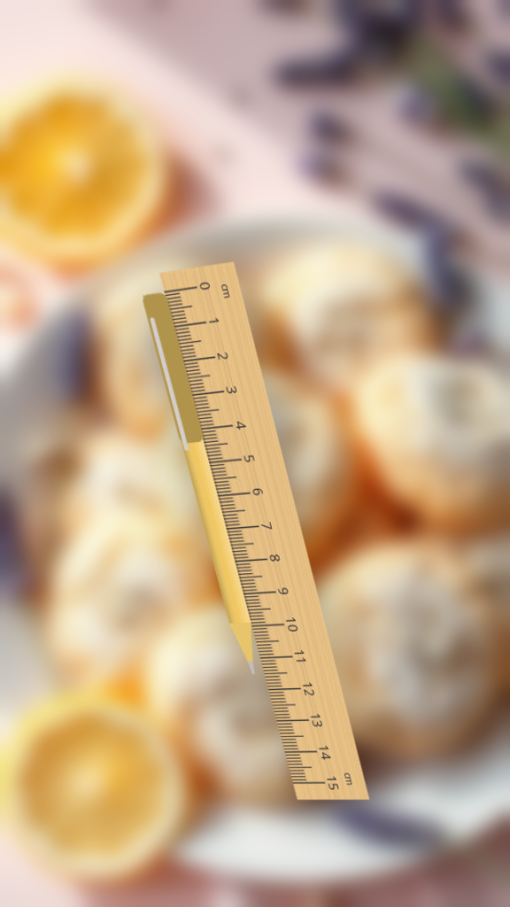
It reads 11.5 cm
